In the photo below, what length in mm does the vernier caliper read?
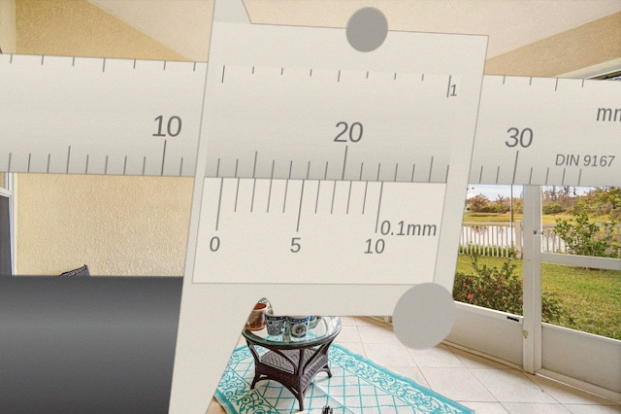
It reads 13.3 mm
